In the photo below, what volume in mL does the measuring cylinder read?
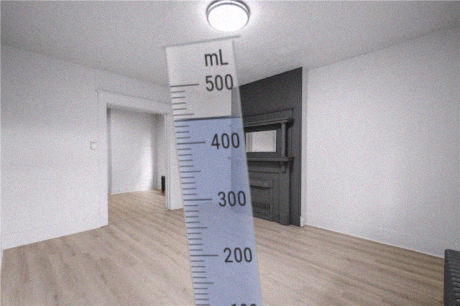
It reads 440 mL
